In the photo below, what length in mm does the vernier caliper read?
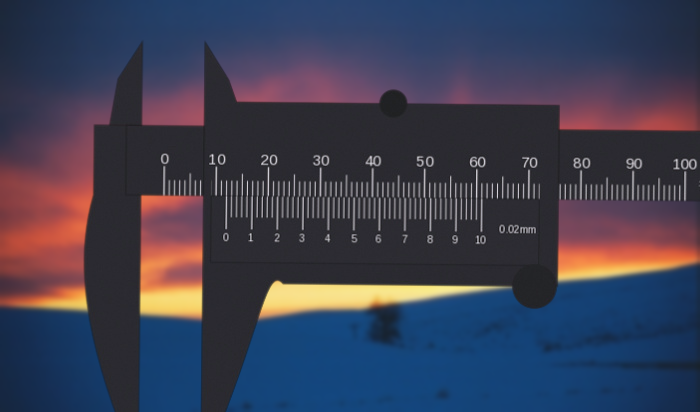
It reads 12.0 mm
